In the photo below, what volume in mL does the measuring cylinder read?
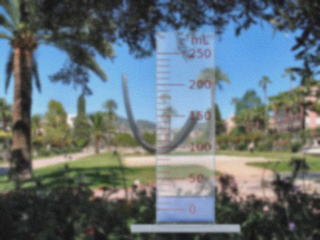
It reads 20 mL
